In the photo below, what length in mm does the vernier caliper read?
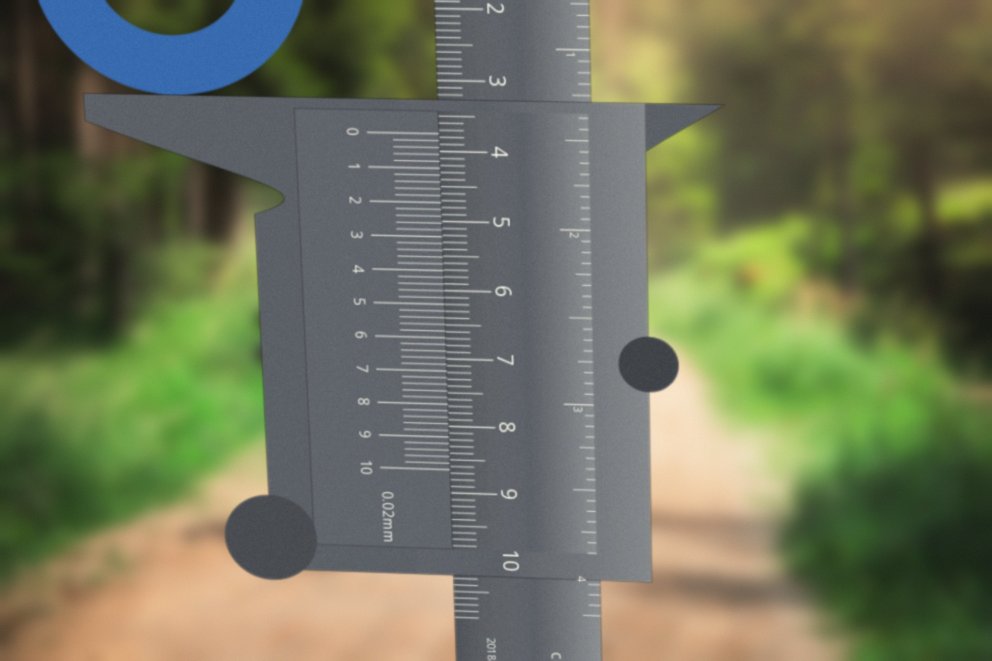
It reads 37.5 mm
